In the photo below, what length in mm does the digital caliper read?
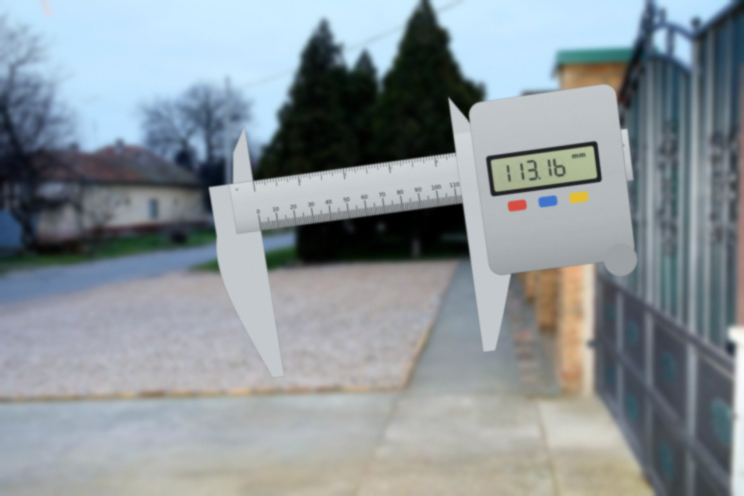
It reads 113.16 mm
